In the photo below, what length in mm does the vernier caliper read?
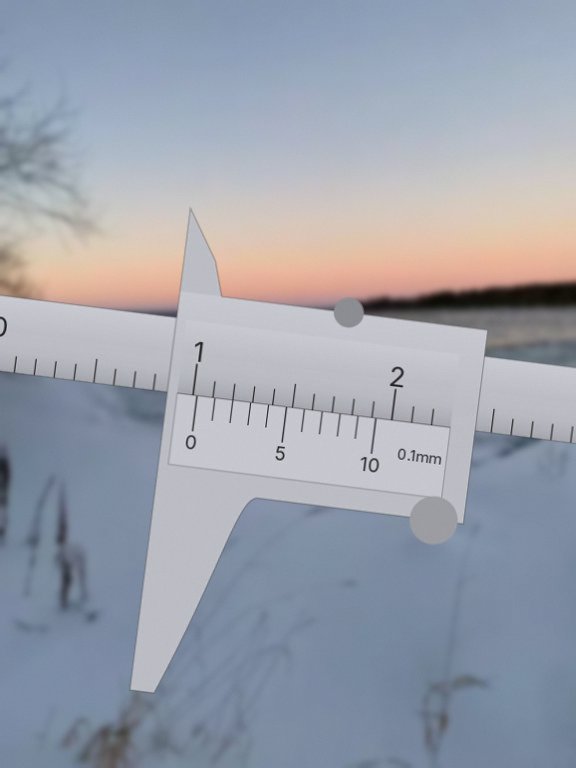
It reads 10.2 mm
